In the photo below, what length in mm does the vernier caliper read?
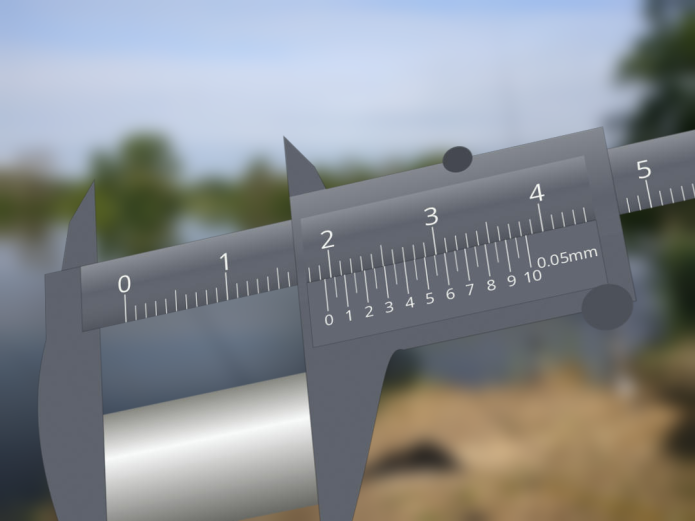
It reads 19.4 mm
